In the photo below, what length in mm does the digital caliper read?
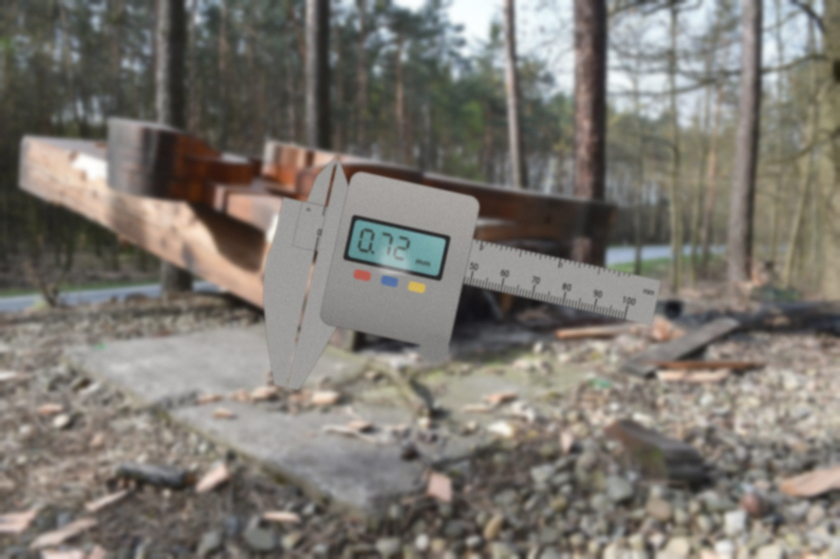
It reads 0.72 mm
